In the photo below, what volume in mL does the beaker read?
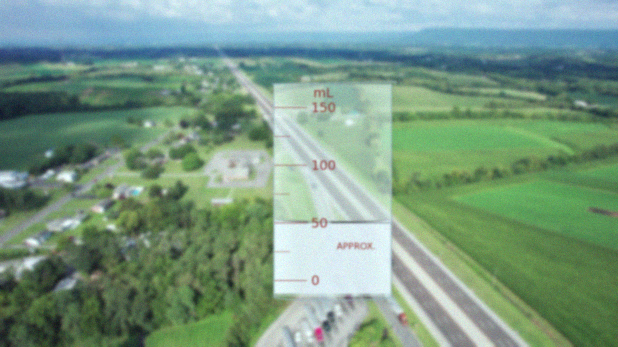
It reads 50 mL
